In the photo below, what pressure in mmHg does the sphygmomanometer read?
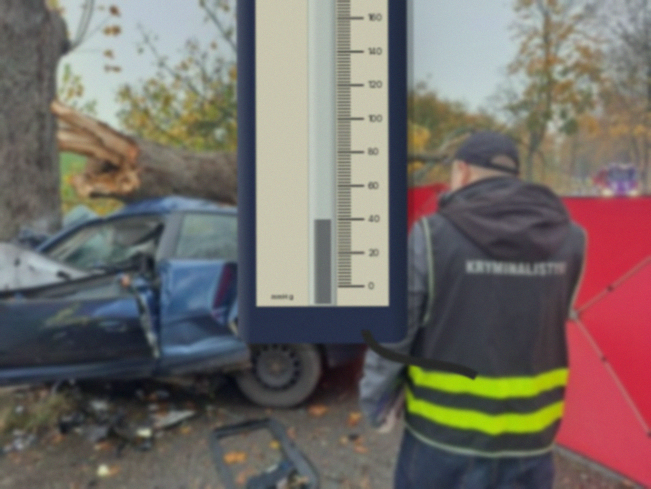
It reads 40 mmHg
